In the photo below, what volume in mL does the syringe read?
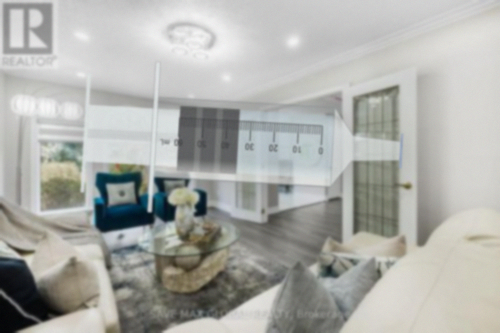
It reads 35 mL
